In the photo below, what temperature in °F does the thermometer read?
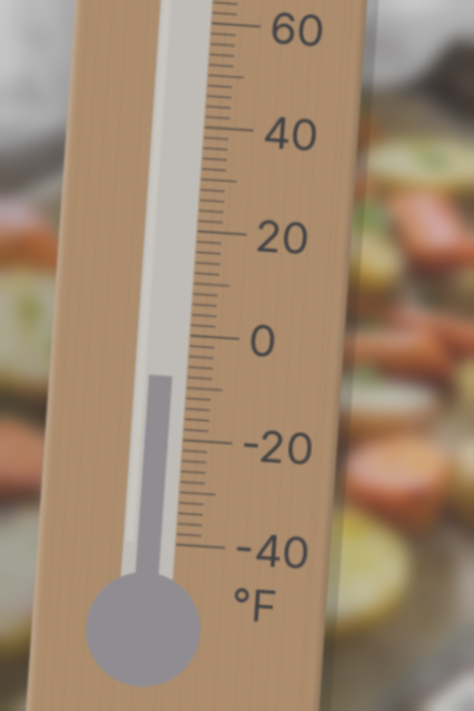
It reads -8 °F
